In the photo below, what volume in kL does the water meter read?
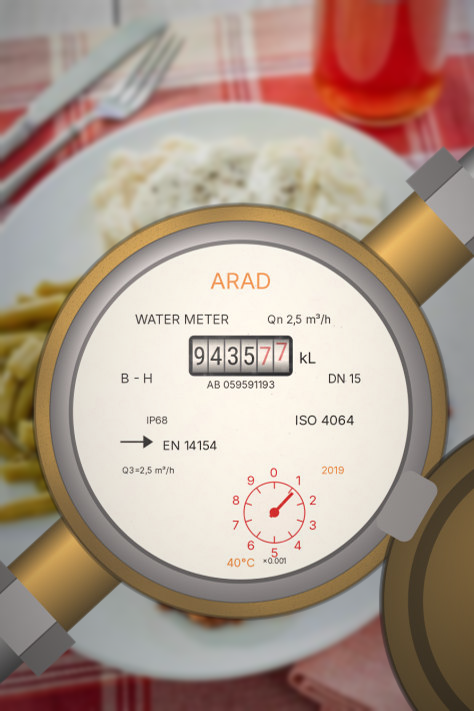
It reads 9435.771 kL
